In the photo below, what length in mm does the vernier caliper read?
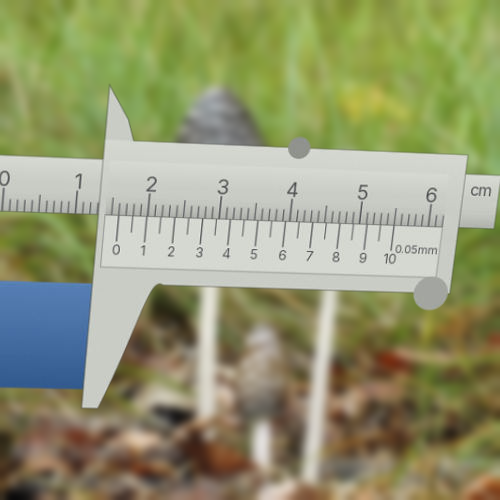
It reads 16.0 mm
